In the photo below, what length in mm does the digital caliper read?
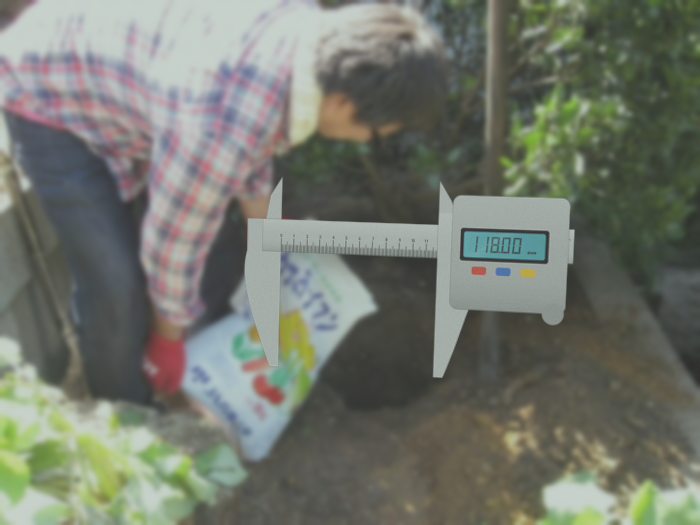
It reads 118.00 mm
